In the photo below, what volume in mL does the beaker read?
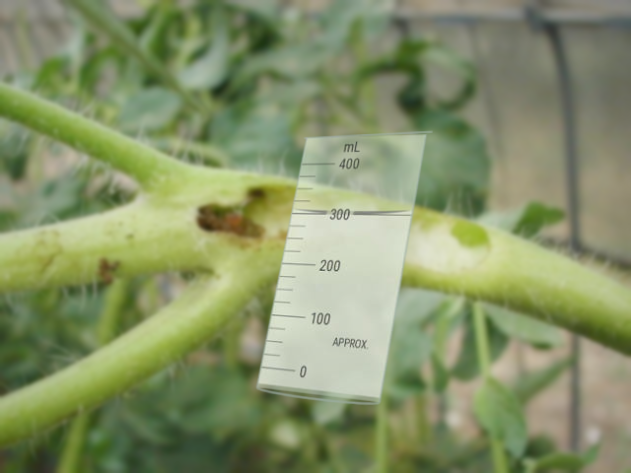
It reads 300 mL
